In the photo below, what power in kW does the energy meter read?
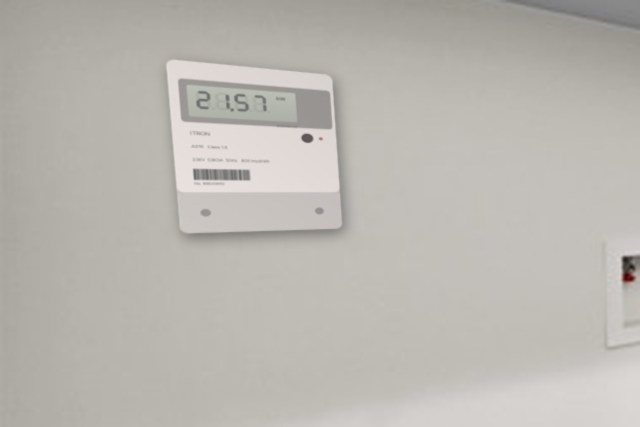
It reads 21.57 kW
